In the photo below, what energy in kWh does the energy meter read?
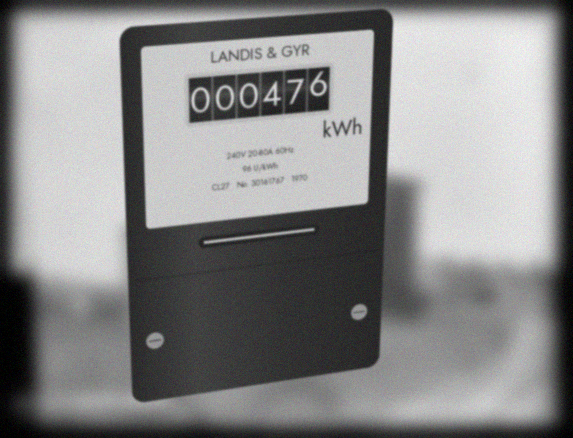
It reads 476 kWh
